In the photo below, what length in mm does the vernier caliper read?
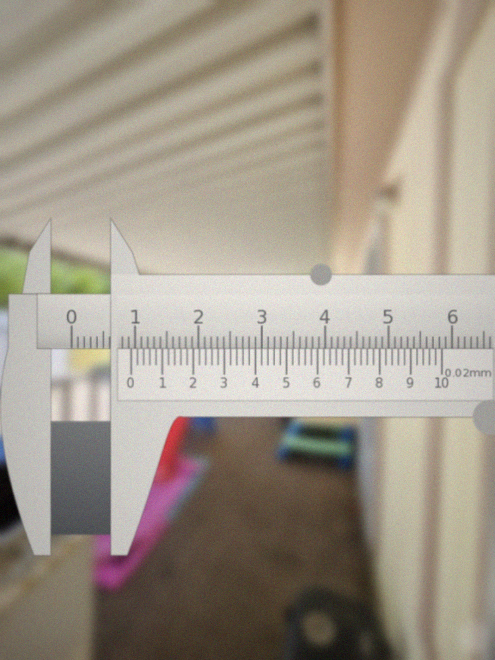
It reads 9.4 mm
